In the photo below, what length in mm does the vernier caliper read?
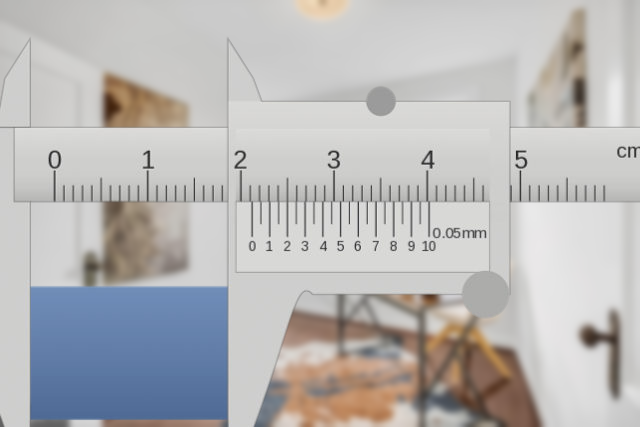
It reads 21.2 mm
